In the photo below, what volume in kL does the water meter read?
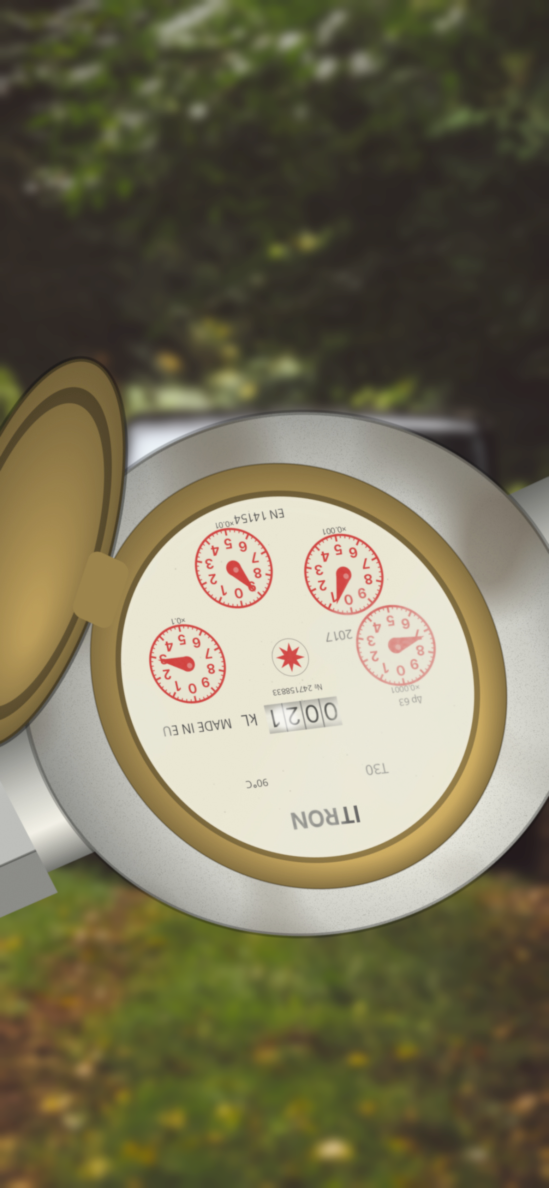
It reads 21.2907 kL
